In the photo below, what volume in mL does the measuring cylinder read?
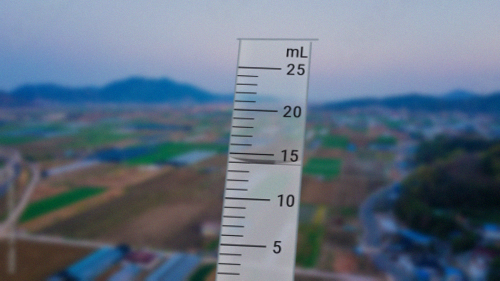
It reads 14 mL
